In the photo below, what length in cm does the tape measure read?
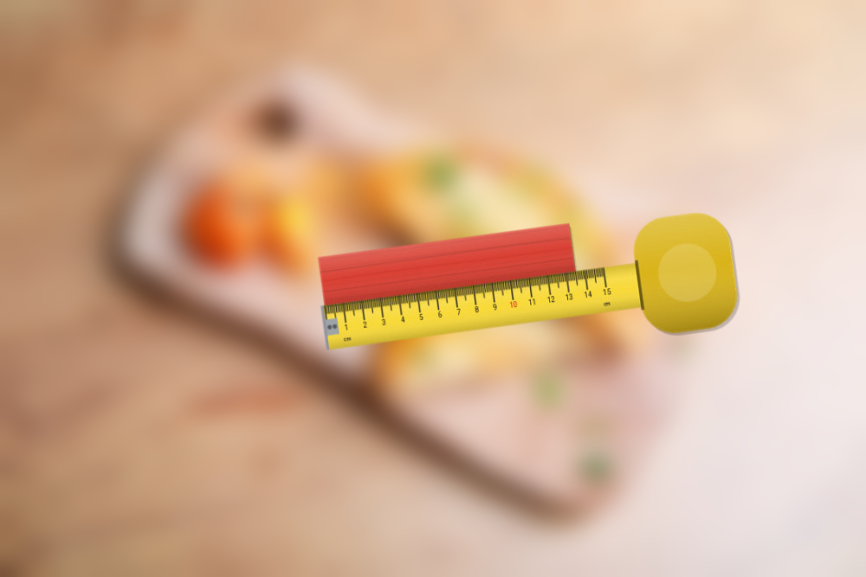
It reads 13.5 cm
